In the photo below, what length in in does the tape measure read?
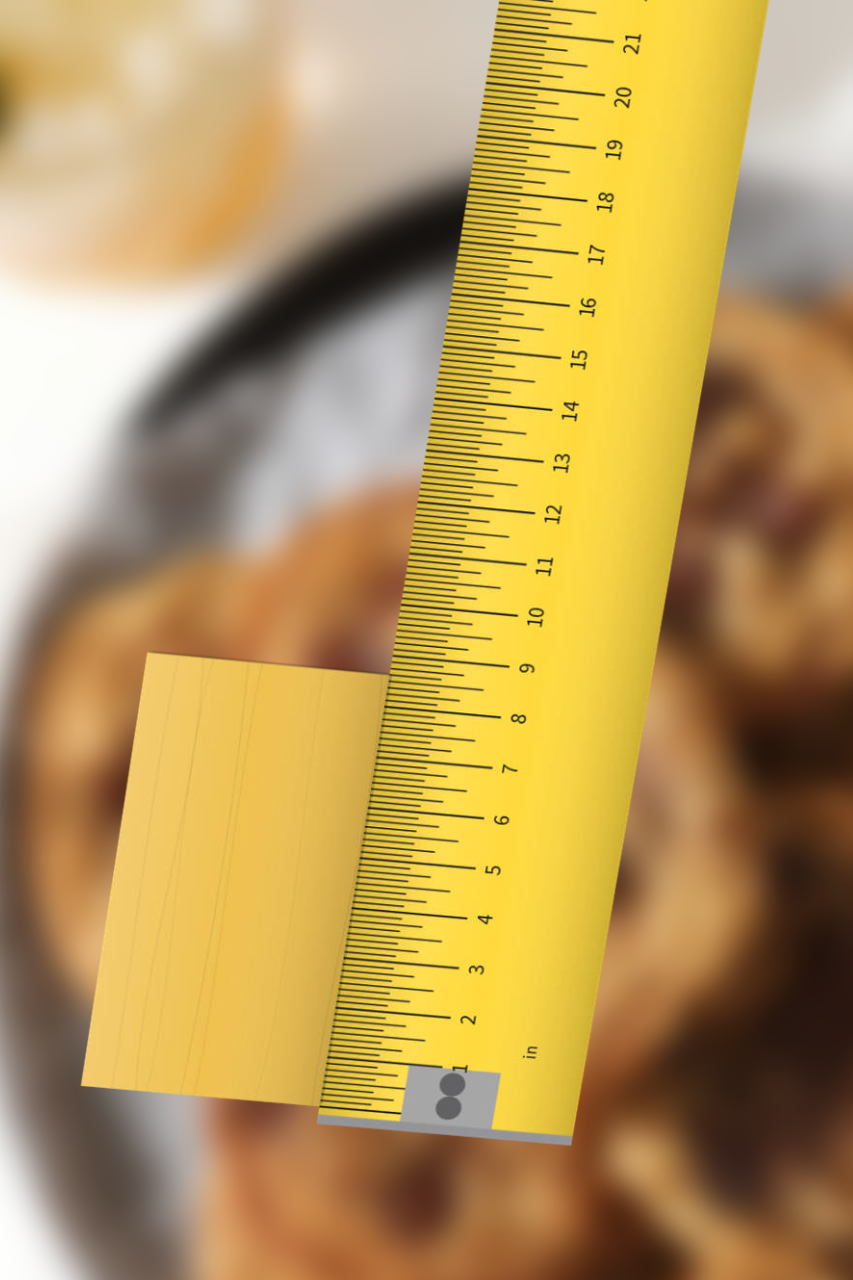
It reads 8.625 in
